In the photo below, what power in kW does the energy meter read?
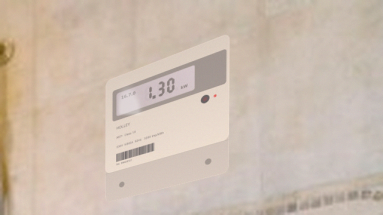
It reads 1.30 kW
